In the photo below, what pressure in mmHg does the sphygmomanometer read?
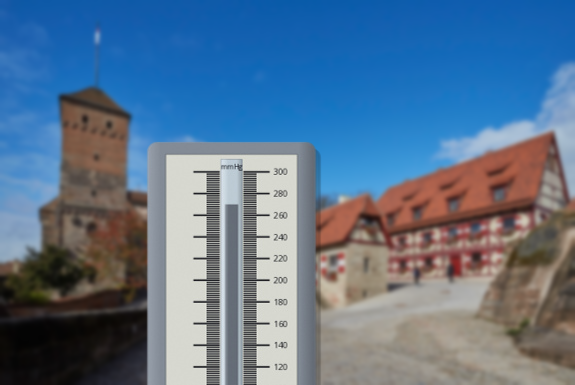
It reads 270 mmHg
